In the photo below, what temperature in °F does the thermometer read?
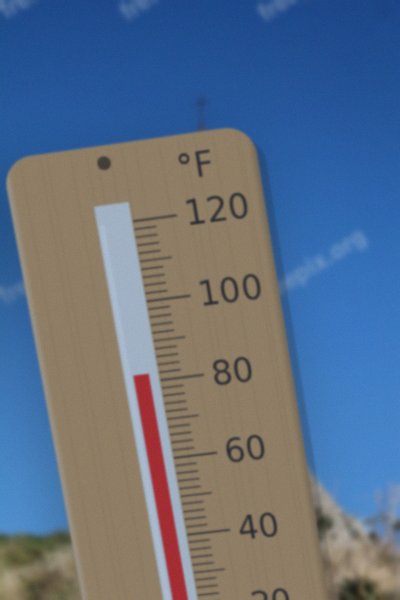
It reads 82 °F
